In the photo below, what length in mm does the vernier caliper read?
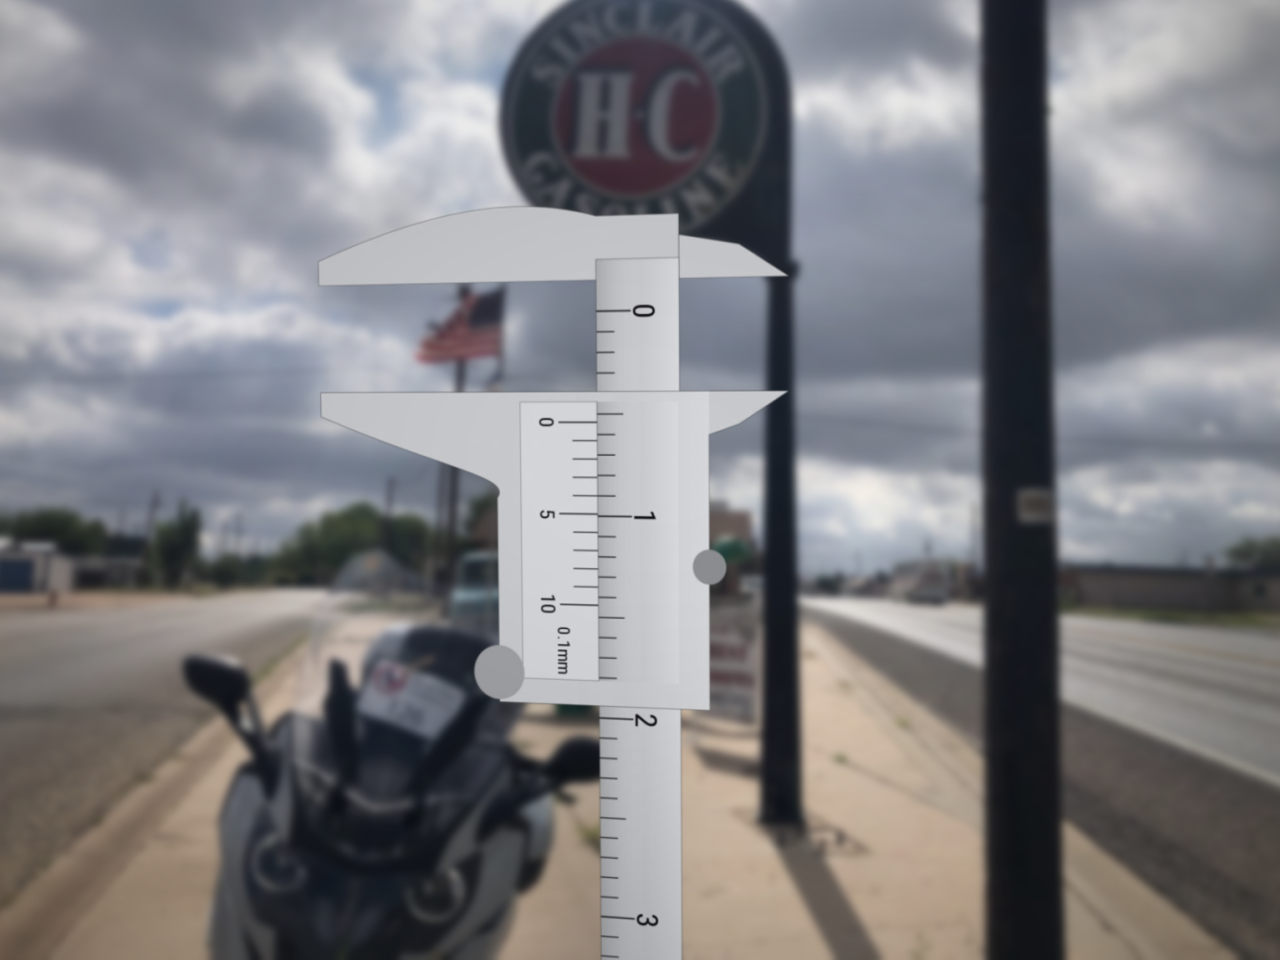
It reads 5.4 mm
